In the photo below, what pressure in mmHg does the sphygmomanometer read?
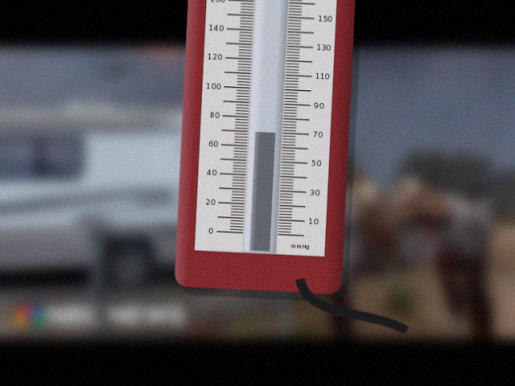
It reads 70 mmHg
